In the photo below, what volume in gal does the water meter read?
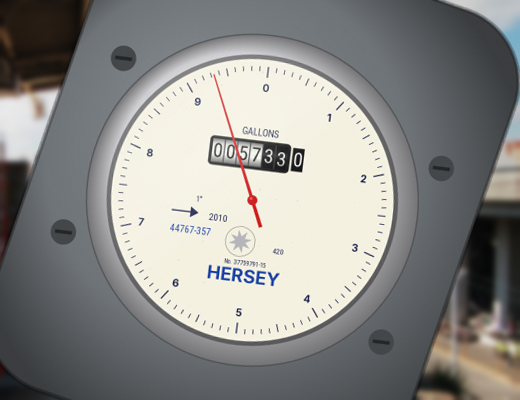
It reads 57329.3 gal
